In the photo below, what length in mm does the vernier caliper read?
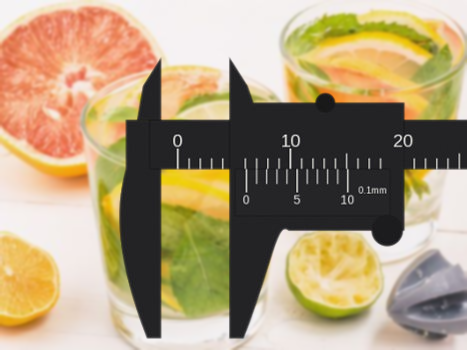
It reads 6.1 mm
